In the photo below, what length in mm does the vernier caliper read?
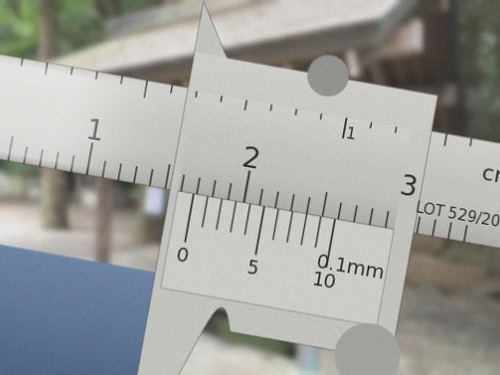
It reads 16.8 mm
